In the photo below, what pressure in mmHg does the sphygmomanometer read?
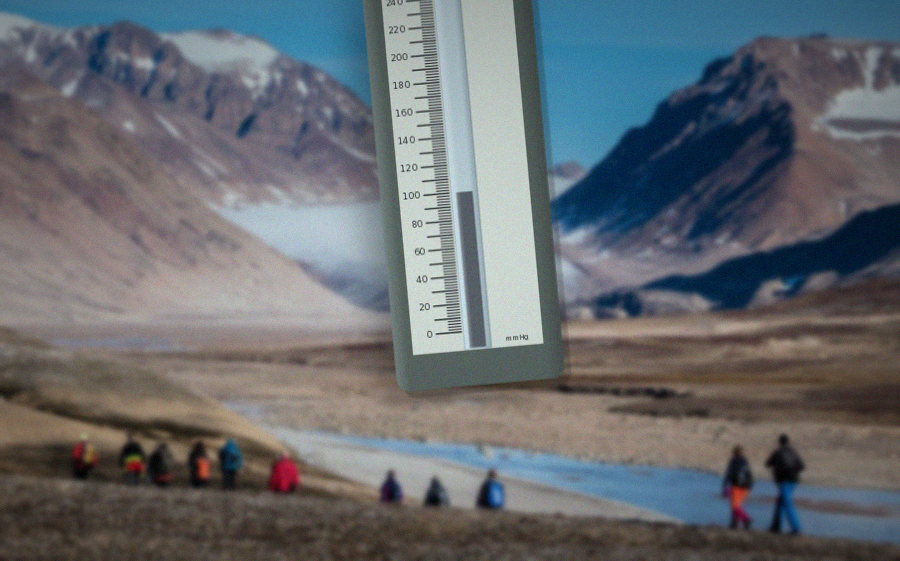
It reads 100 mmHg
